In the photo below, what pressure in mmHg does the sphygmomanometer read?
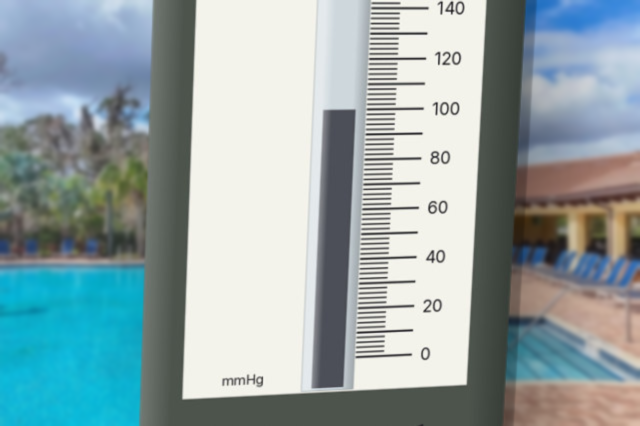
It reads 100 mmHg
